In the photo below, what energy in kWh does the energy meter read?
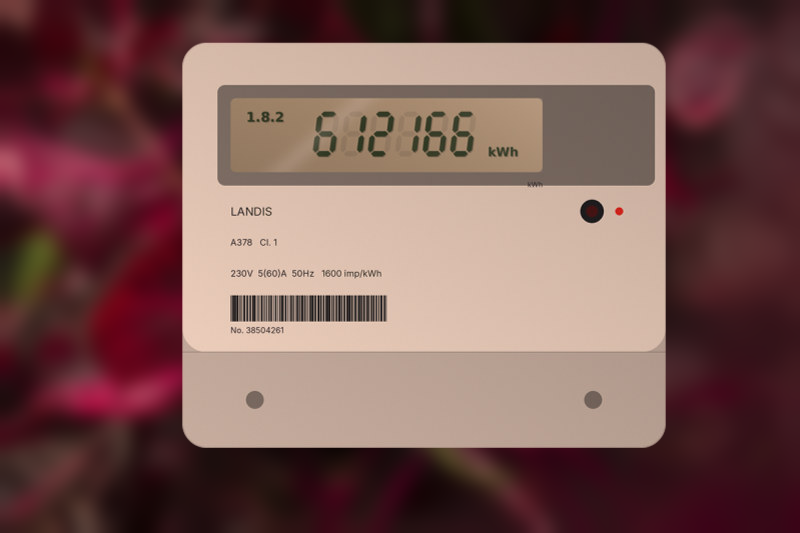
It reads 612166 kWh
